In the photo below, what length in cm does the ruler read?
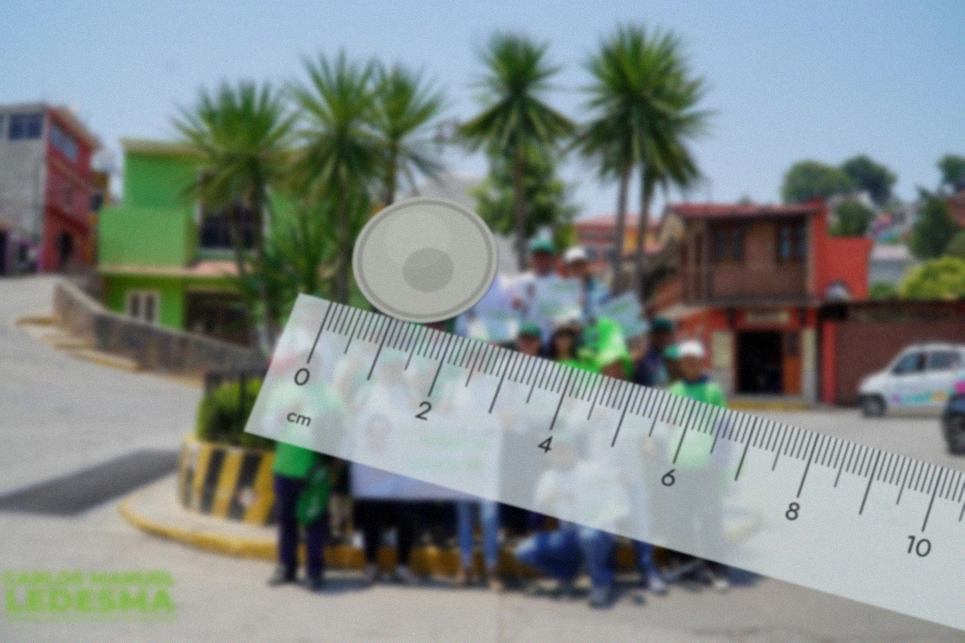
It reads 2.3 cm
